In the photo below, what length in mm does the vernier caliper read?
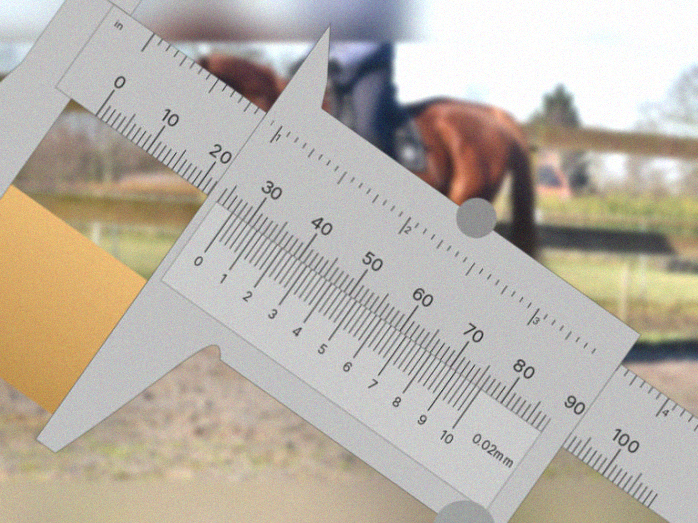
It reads 27.0 mm
